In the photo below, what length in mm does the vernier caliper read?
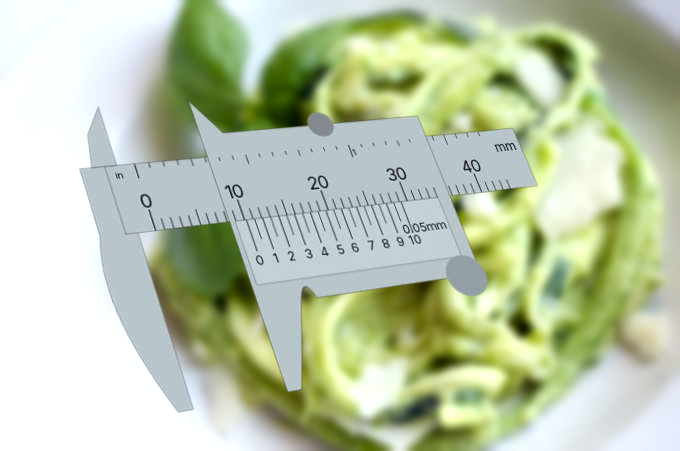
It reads 10.2 mm
